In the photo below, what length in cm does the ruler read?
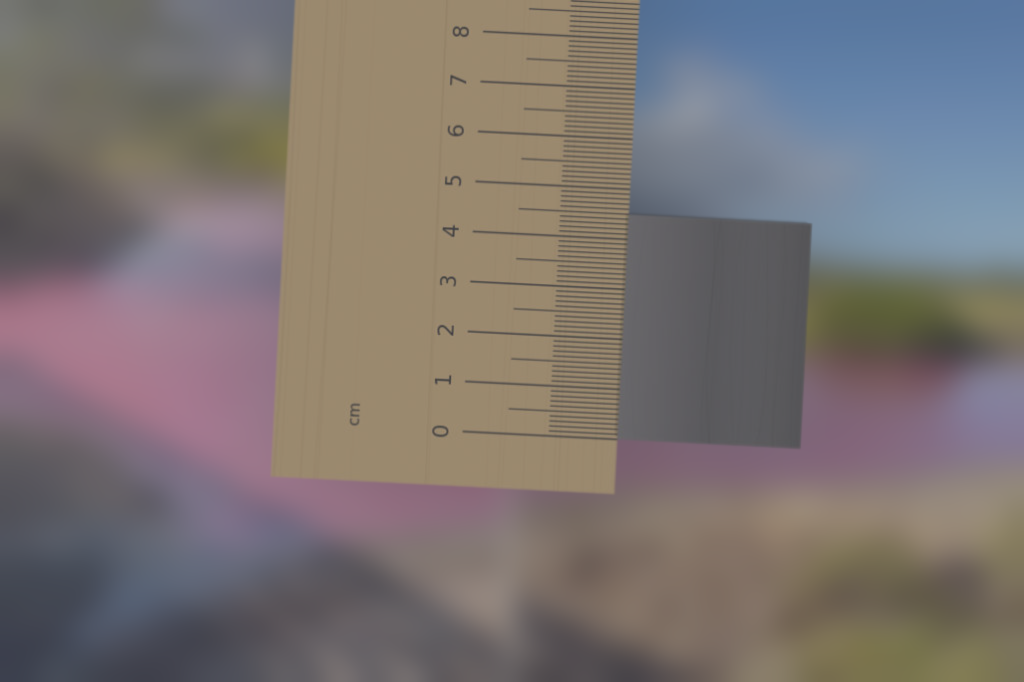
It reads 4.5 cm
